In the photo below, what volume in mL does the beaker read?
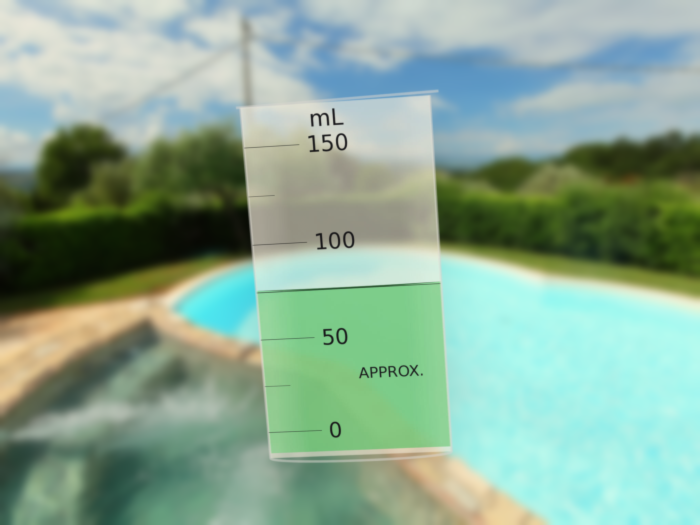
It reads 75 mL
